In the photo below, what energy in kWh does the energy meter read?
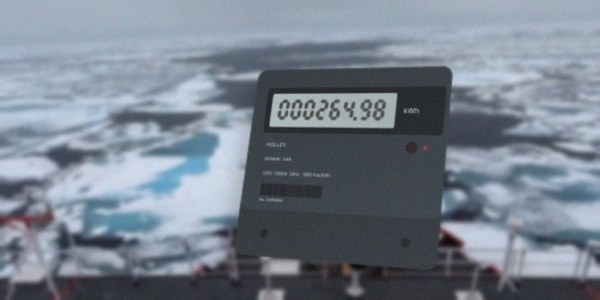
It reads 264.98 kWh
